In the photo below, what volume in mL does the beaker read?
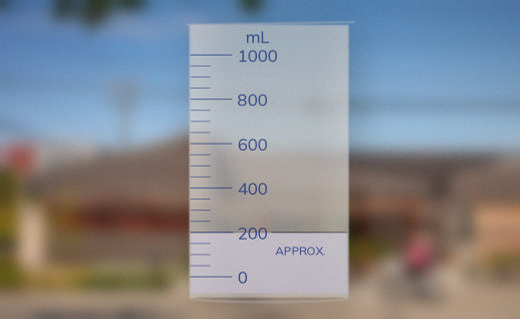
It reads 200 mL
